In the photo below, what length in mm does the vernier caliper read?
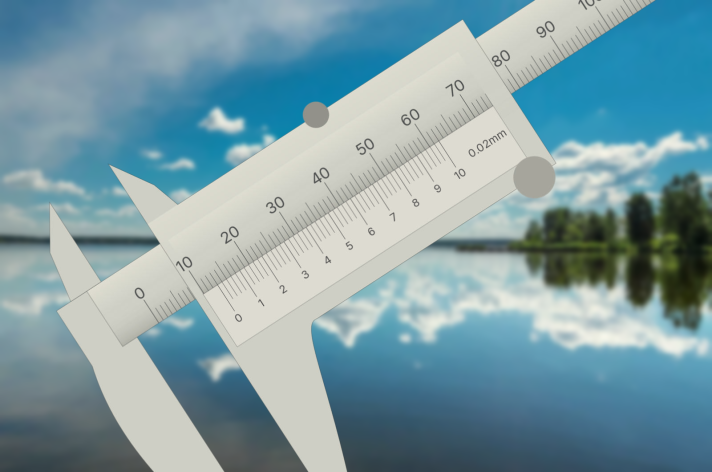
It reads 13.0 mm
